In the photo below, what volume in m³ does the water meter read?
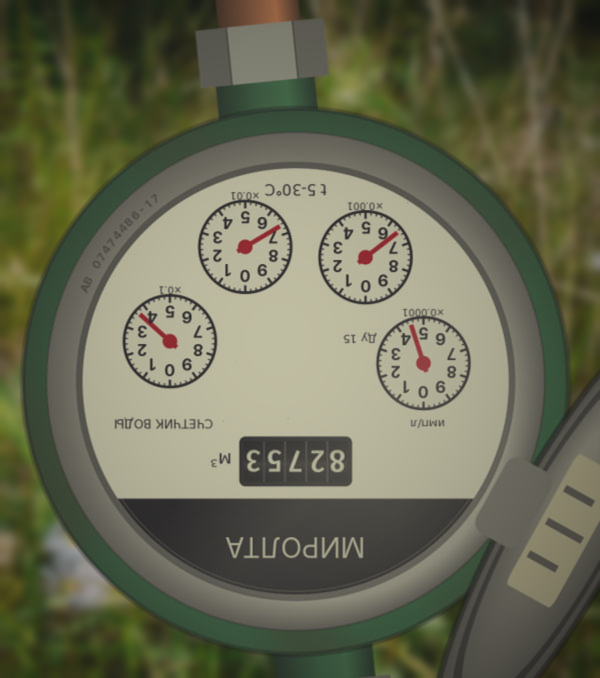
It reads 82753.3664 m³
